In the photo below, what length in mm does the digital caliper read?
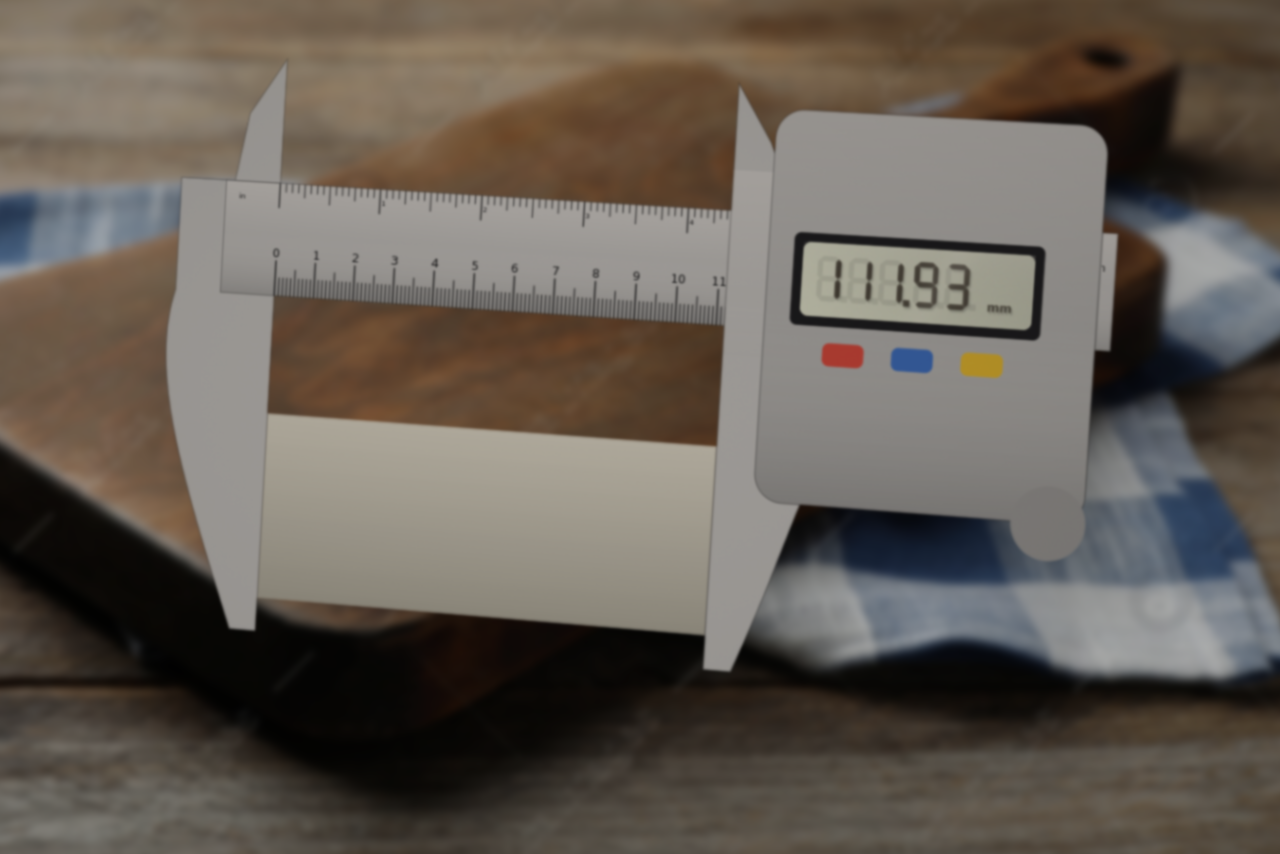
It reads 111.93 mm
